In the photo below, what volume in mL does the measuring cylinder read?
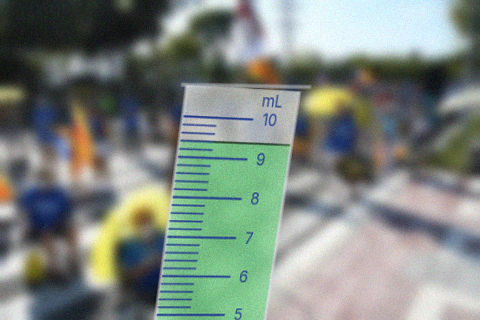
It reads 9.4 mL
